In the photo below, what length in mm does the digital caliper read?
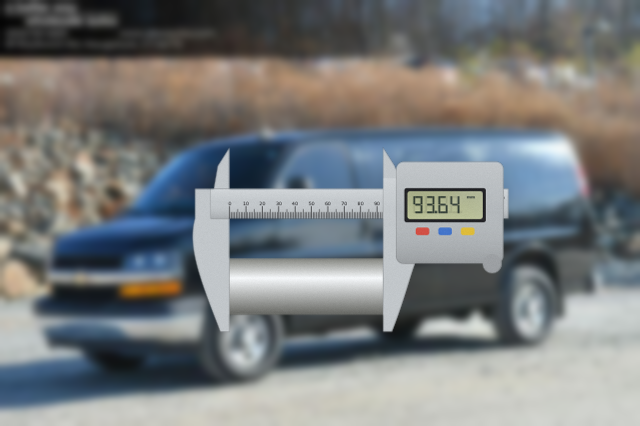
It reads 93.64 mm
